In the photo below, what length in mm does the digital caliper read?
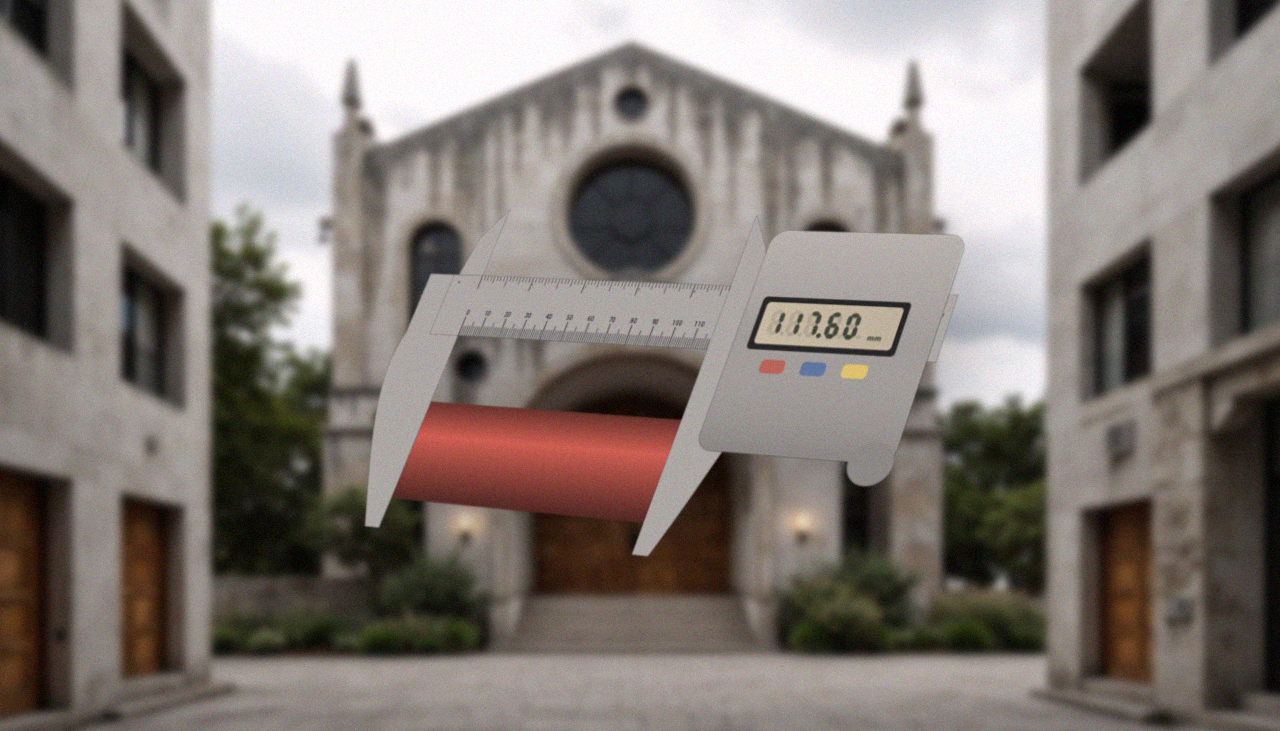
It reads 117.60 mm
